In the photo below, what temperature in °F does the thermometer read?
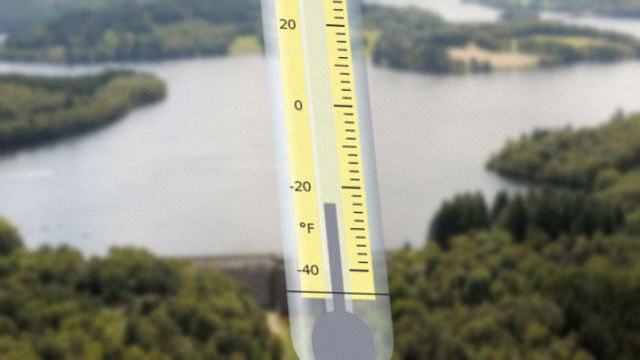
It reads -24 °F
